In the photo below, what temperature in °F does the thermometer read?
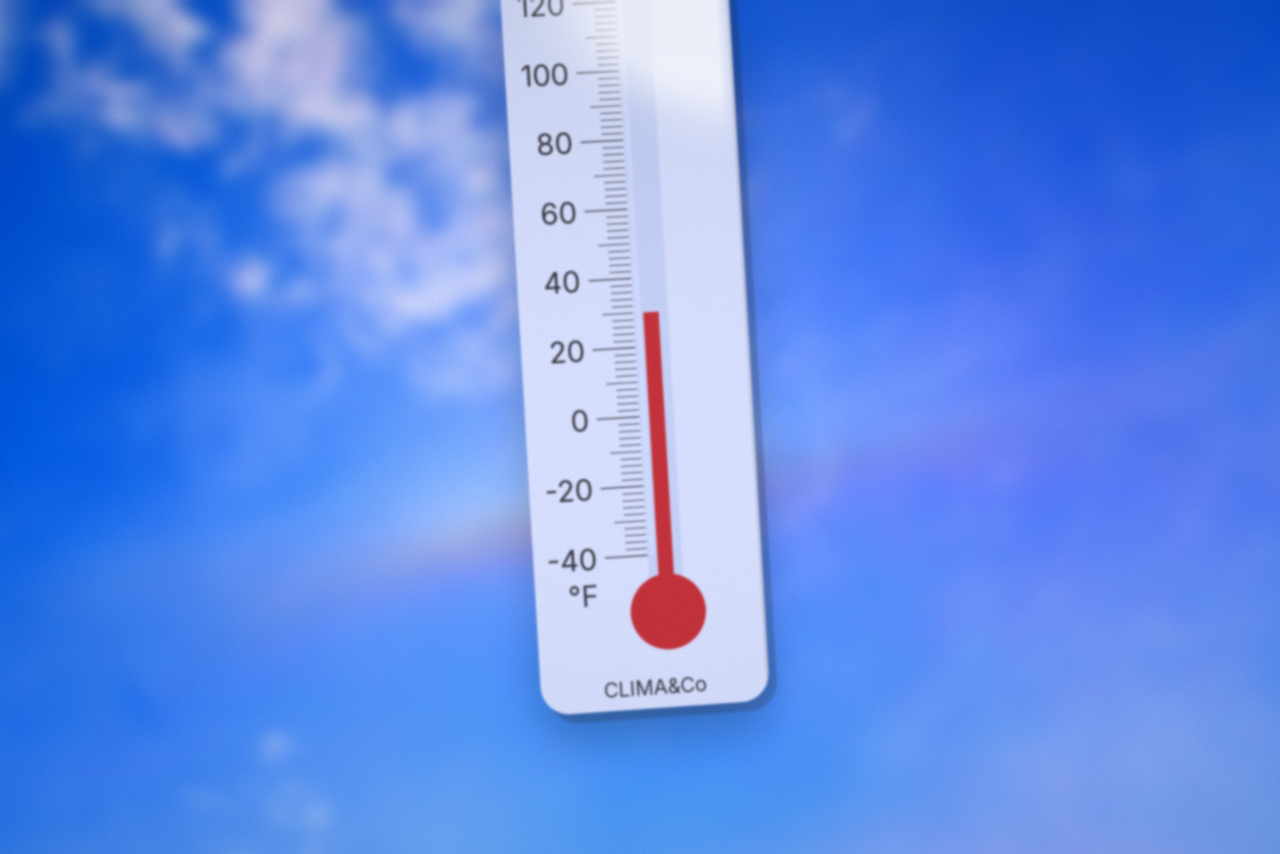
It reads 30 °F
